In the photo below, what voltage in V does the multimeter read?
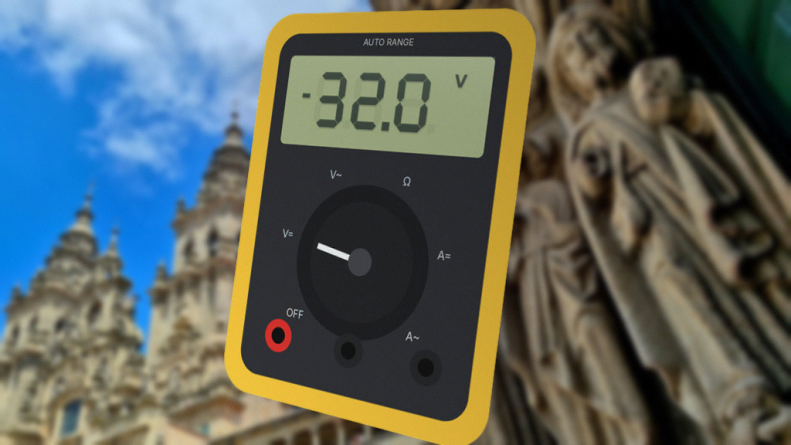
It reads -32.0 V
